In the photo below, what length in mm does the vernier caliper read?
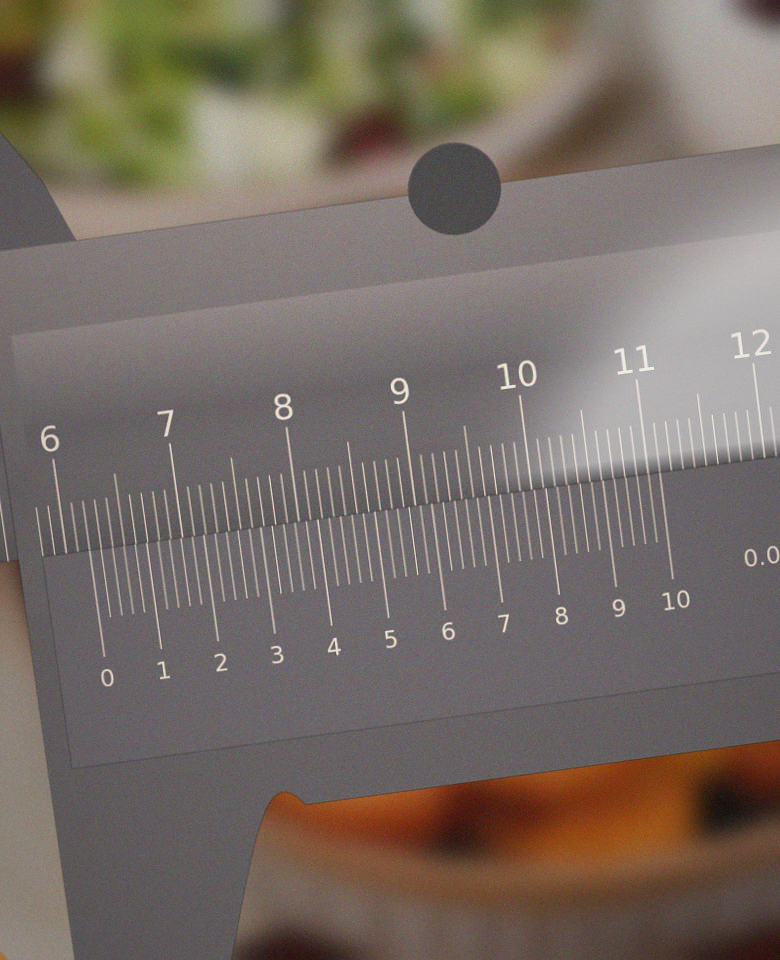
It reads 62.0 mm
